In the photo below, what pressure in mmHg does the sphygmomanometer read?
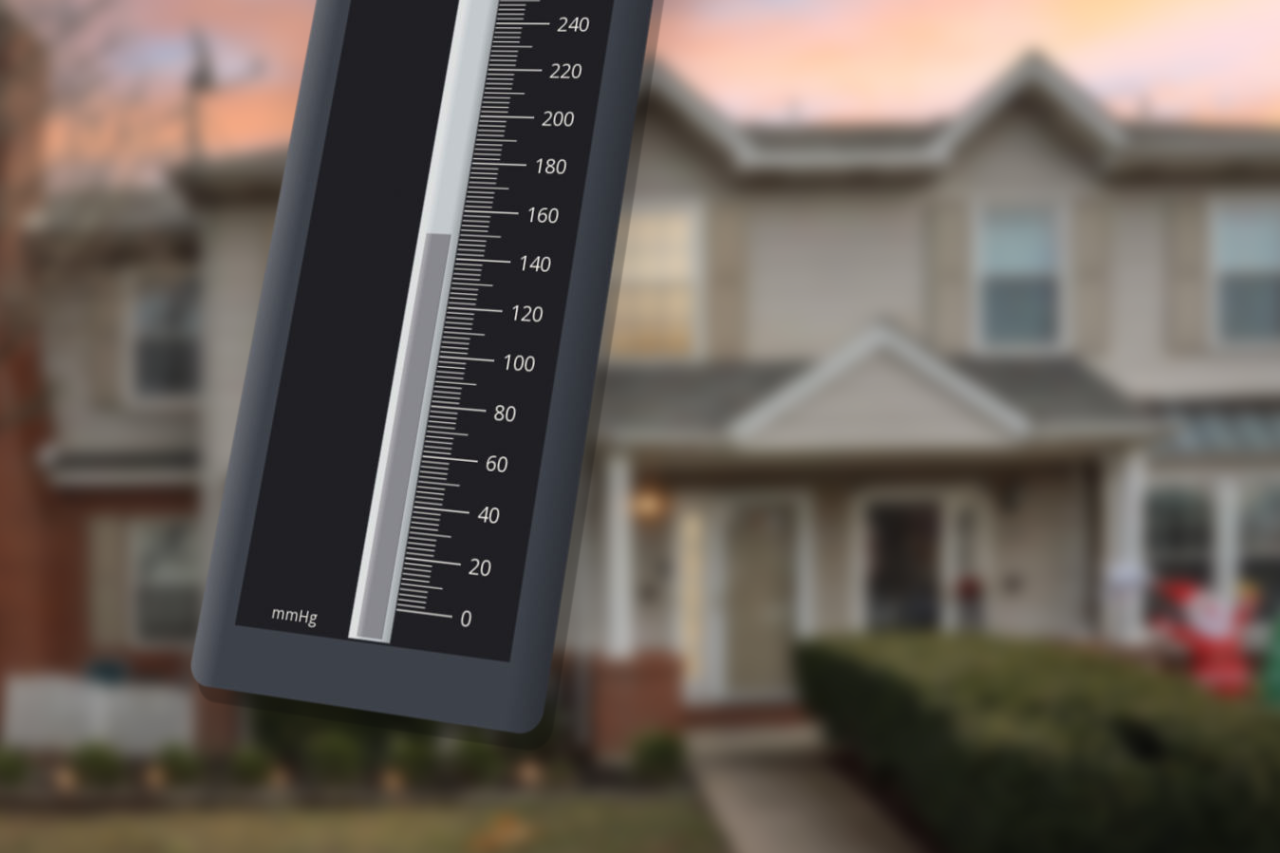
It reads 150 mmHg
